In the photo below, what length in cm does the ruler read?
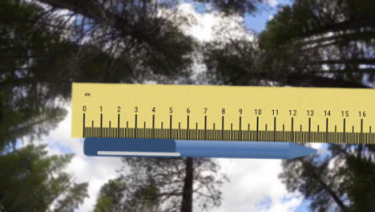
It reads 14 cm
